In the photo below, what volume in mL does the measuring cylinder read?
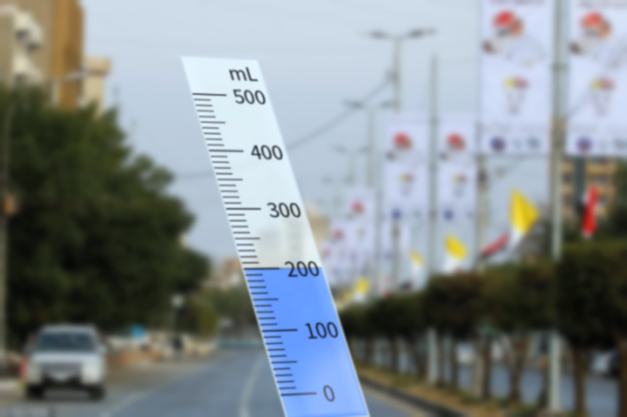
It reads 200 mL
